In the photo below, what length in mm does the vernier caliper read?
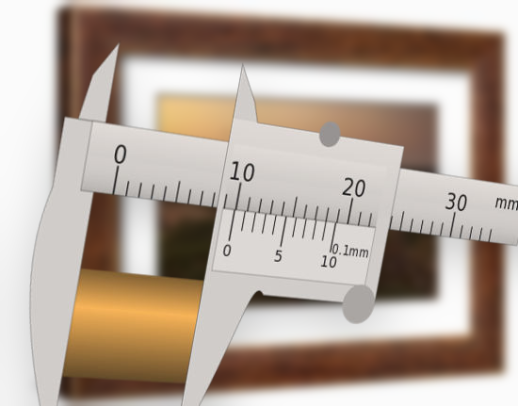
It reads 9.9 mm
